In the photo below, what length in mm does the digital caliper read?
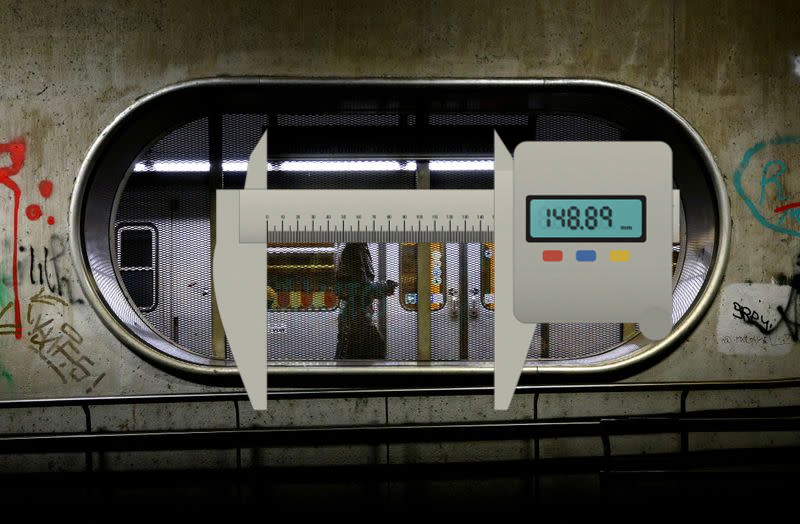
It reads 148.89 mm
